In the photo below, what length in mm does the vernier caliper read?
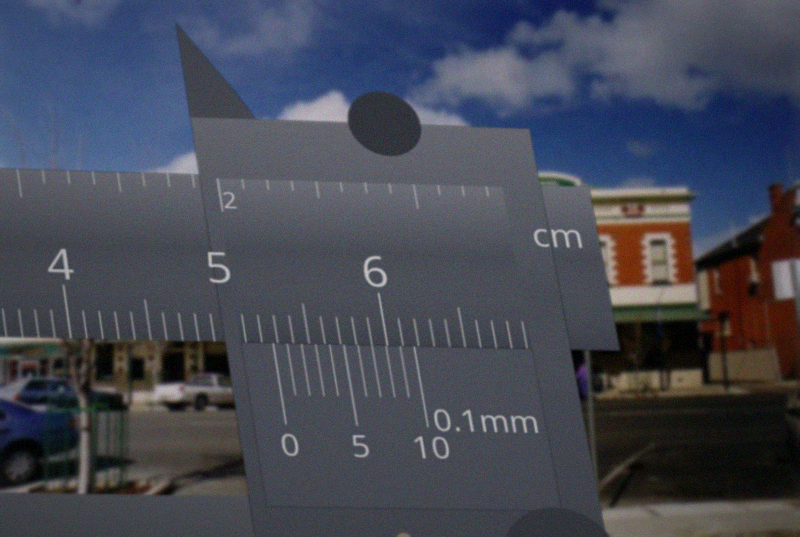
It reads 52.7 mm
